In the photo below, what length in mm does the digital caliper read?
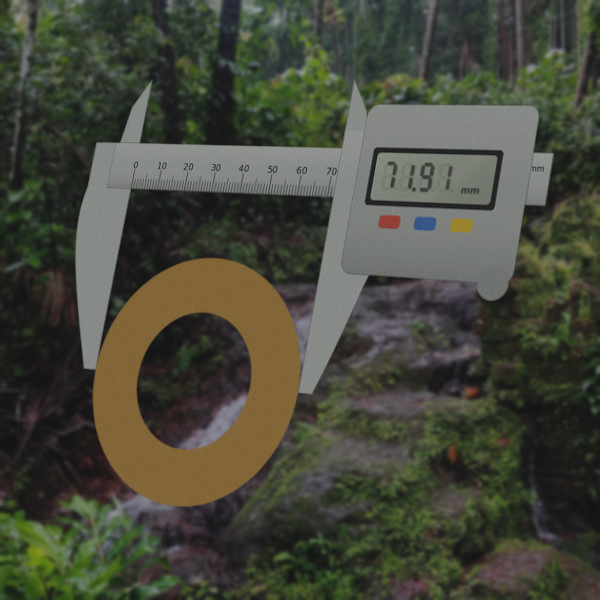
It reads 71.91 mm
